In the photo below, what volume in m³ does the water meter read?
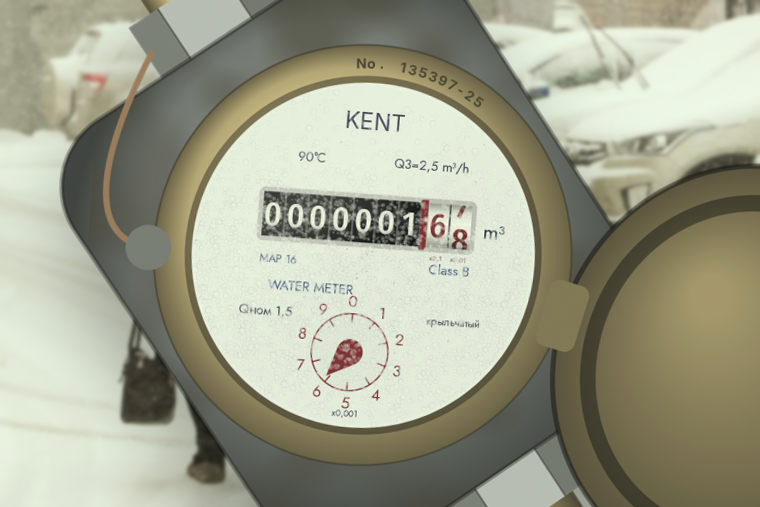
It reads 1.676 m³
